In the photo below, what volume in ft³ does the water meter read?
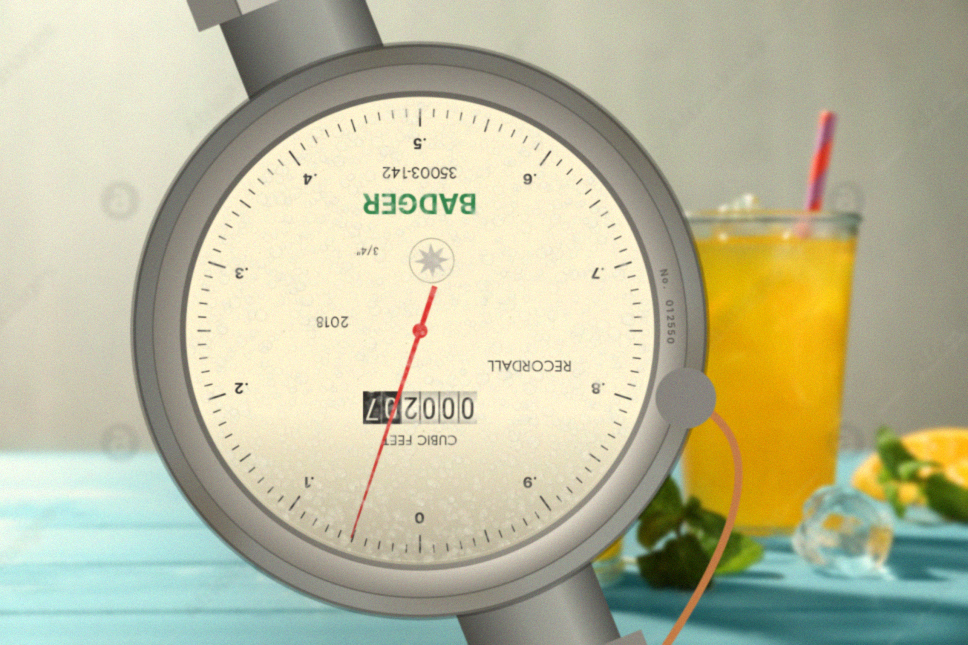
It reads 207.05 ft³
